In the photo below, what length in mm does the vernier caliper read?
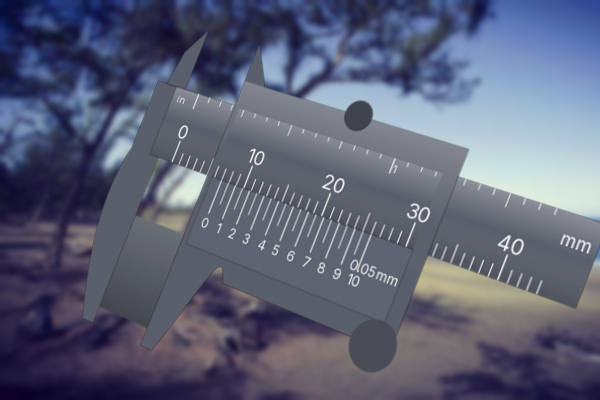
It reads 7.0 mm
